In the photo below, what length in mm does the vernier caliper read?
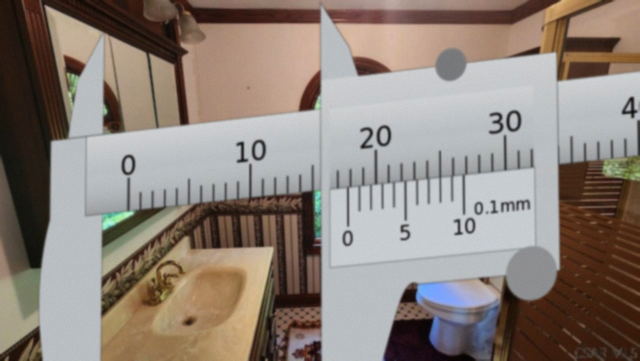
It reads 17.8 mm
